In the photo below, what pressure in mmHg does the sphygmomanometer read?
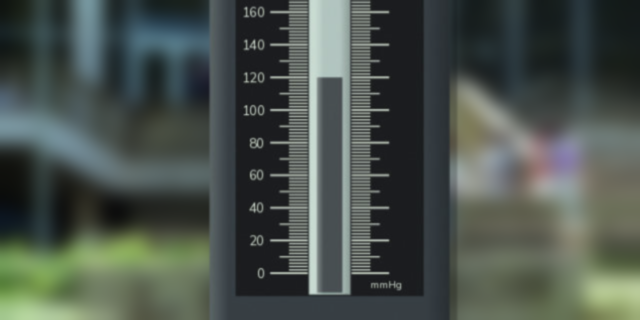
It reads 120 mmHg
